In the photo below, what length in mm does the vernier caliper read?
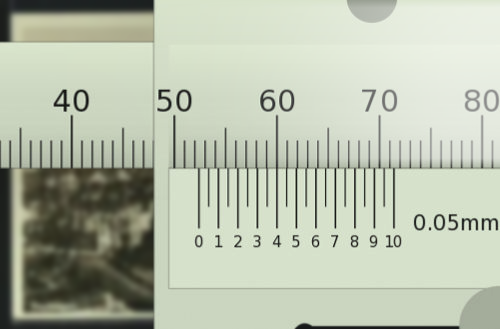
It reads 52.4 mm
